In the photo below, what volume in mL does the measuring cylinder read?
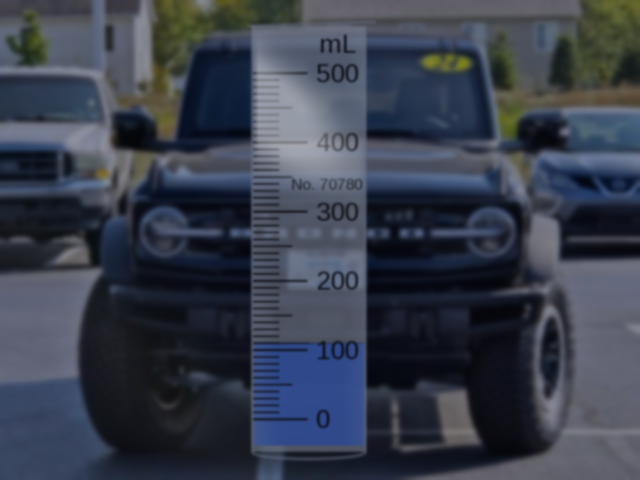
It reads 110 mL
